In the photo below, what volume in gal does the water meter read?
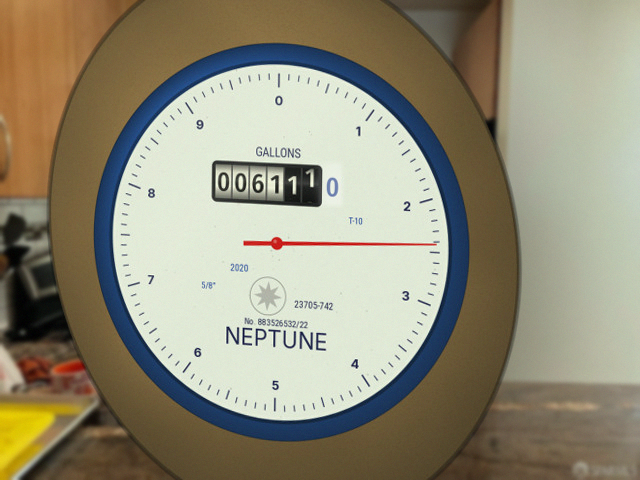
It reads 61112.4 gal
